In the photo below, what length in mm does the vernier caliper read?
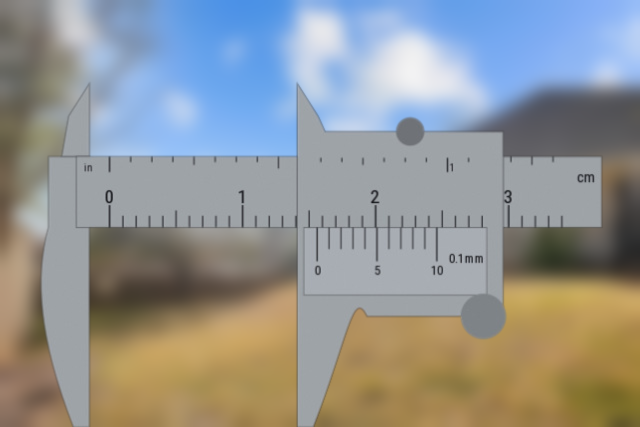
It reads 15.6 mm
